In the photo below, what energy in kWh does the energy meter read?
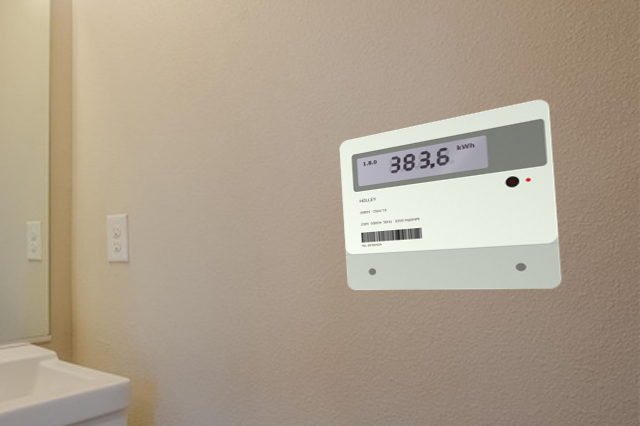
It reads 383.6 kWh
